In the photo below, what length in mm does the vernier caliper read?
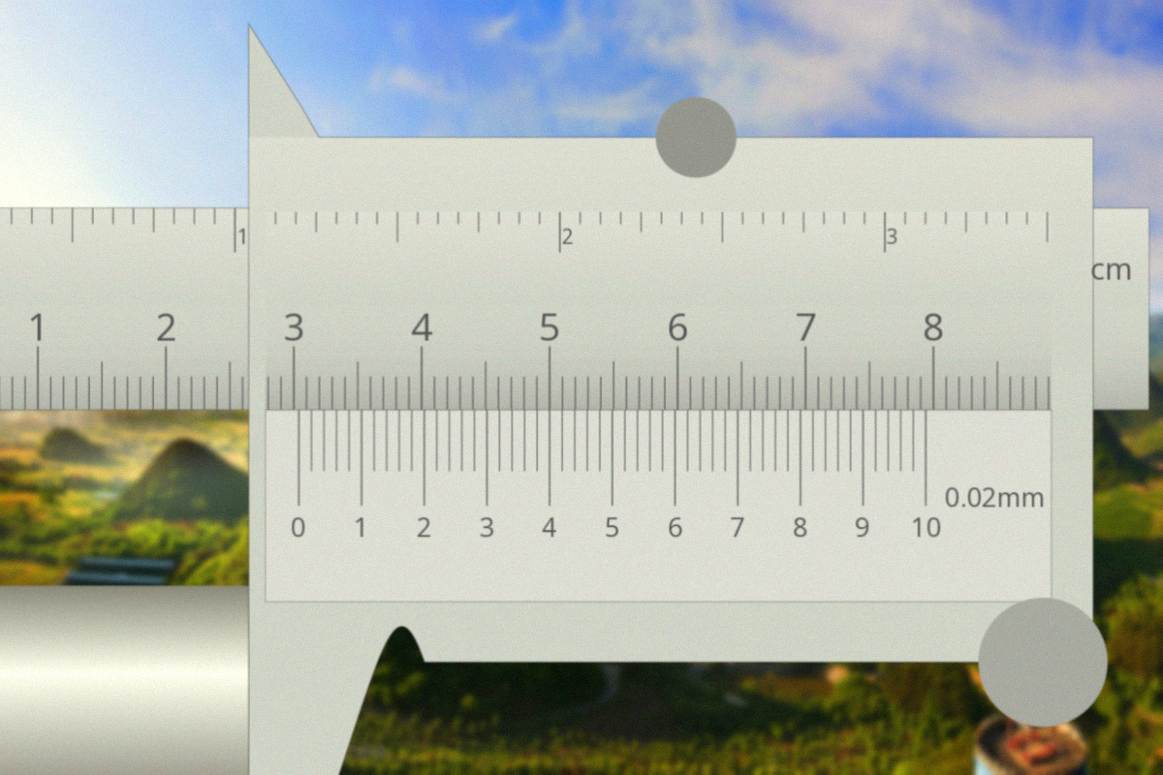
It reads 30.4 mm
